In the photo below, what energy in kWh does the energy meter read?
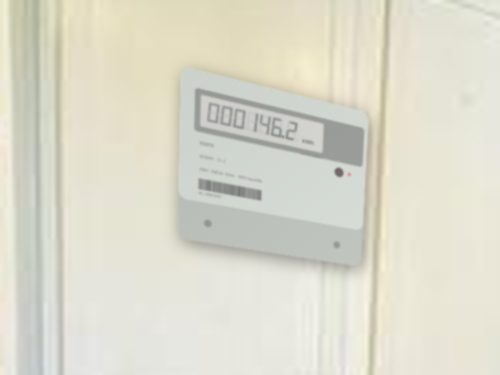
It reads 146.2 kWh
